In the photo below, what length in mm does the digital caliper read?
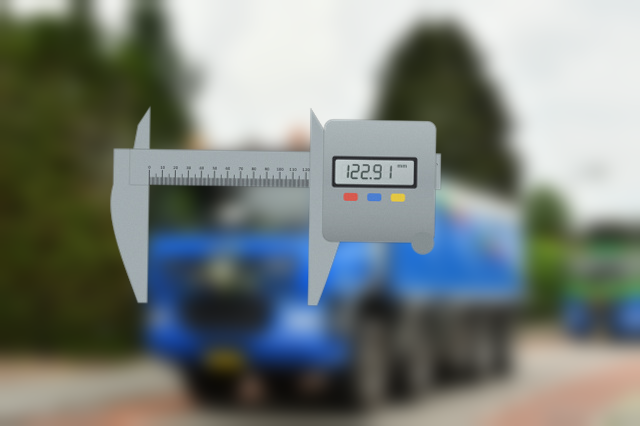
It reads 122.91 mm
